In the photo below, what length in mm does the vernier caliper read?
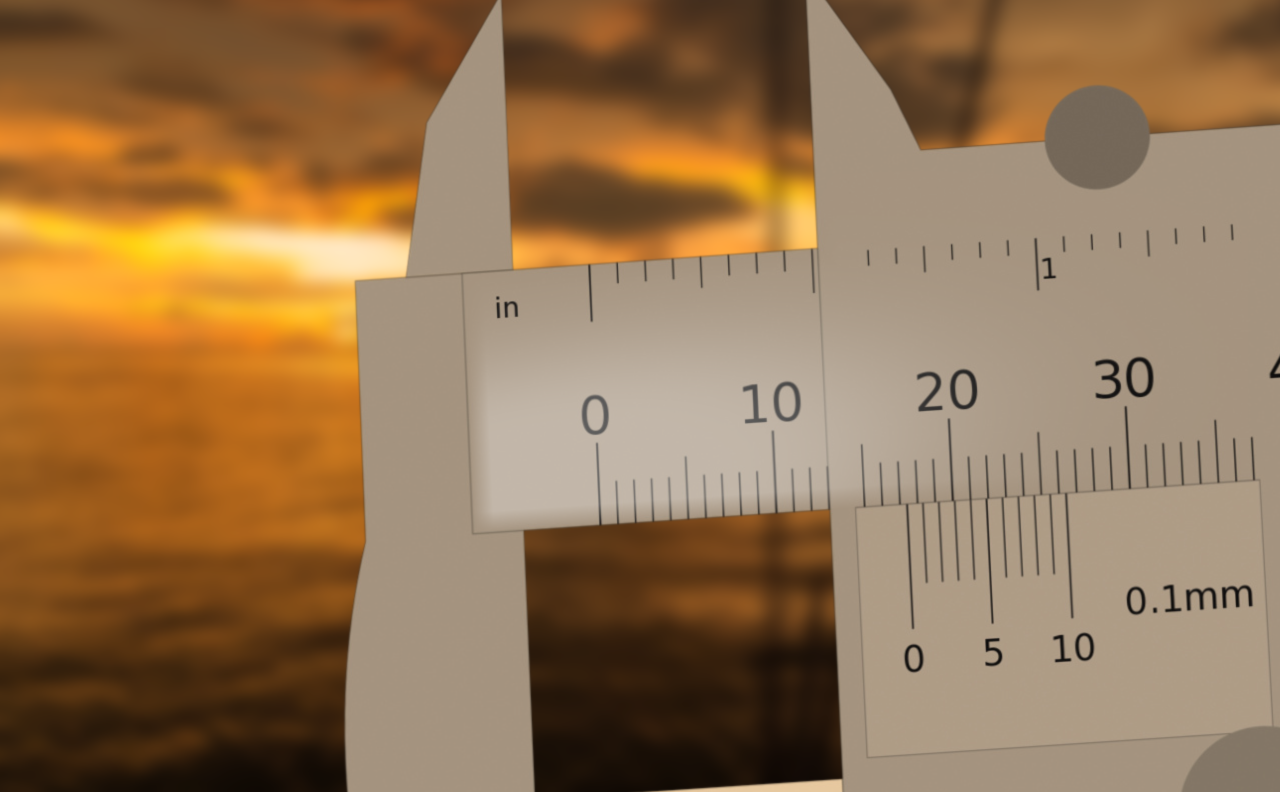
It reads 17.4 mm
